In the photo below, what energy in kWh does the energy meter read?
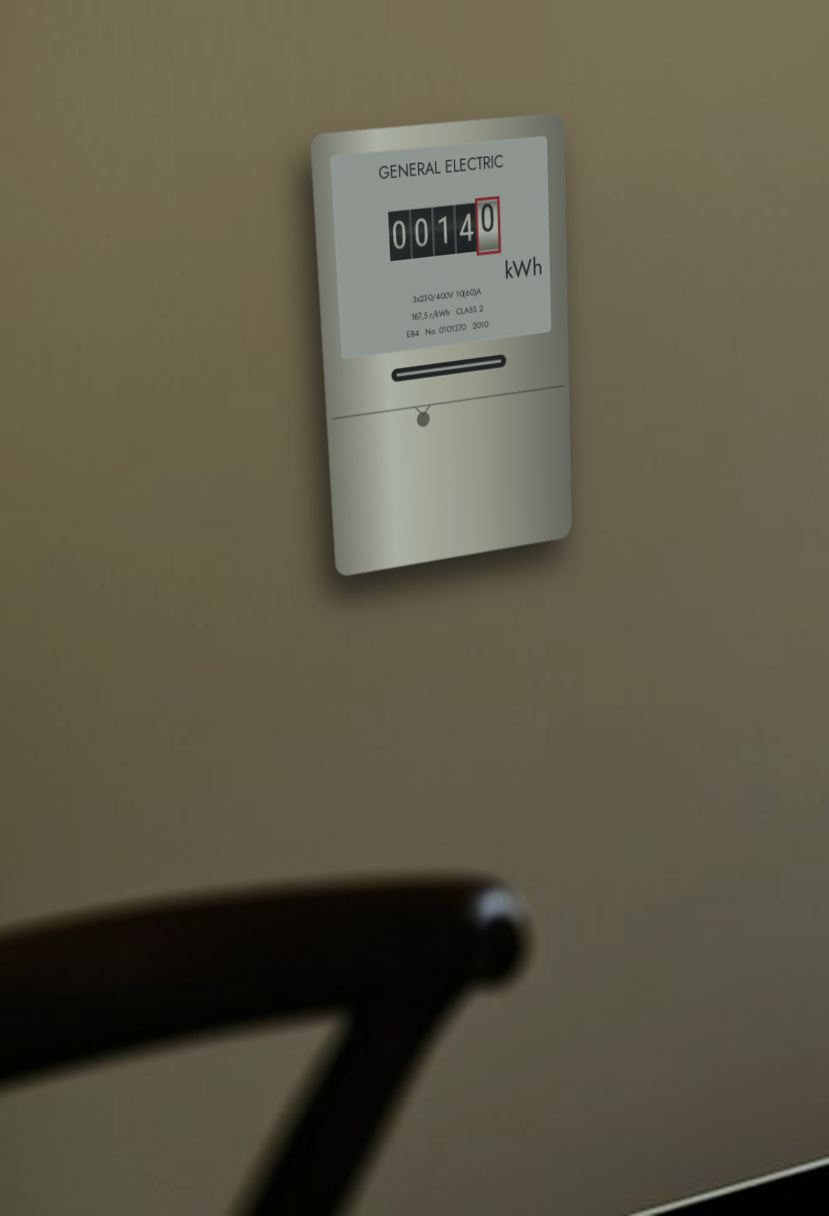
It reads 14.0 kWh
